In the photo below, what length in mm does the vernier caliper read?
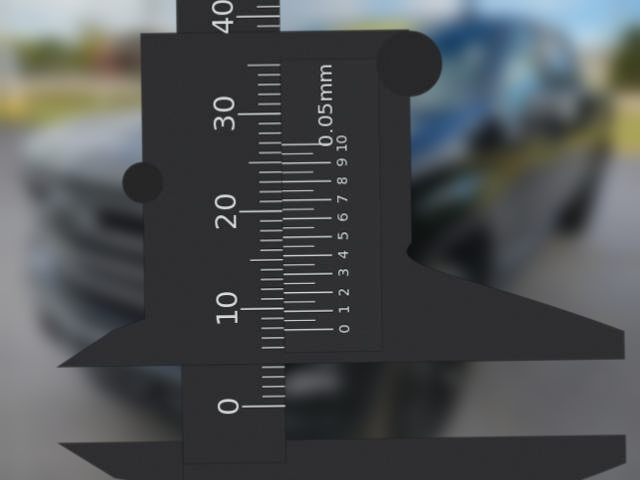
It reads 7.8 mm
